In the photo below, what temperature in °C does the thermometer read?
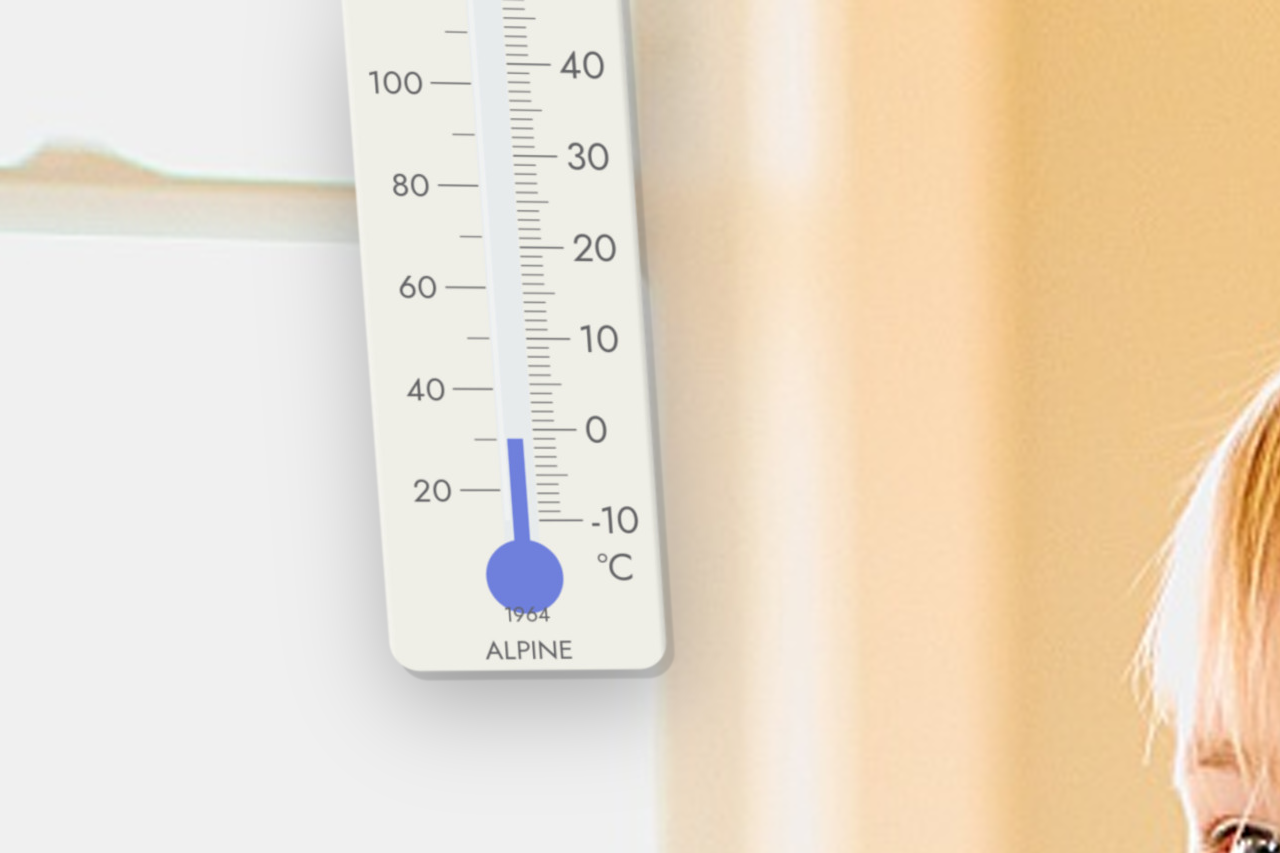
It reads -1 °C
